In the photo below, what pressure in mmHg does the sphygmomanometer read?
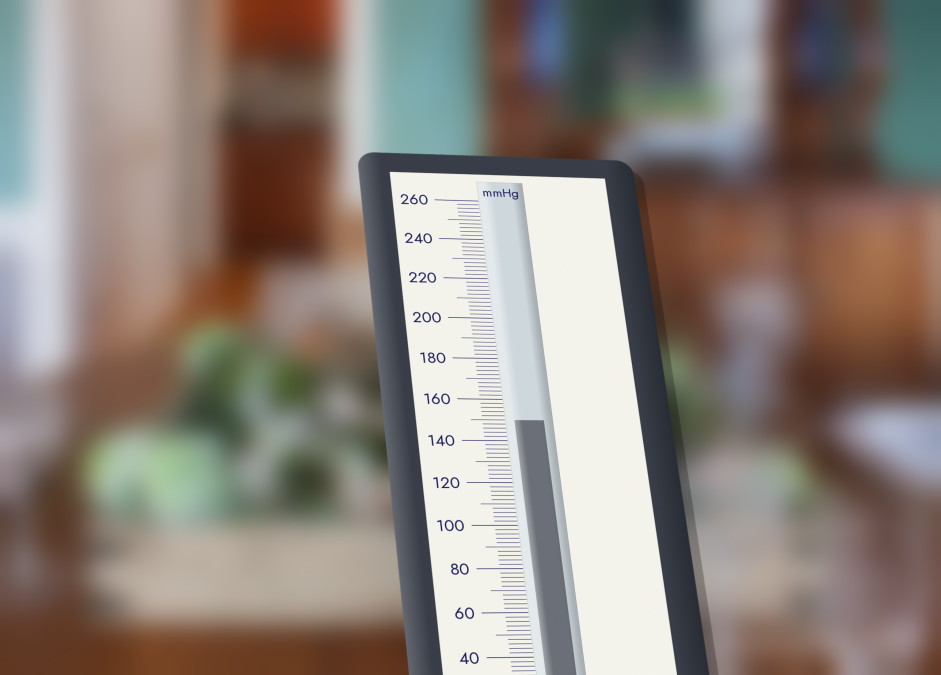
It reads 150 mmHg
